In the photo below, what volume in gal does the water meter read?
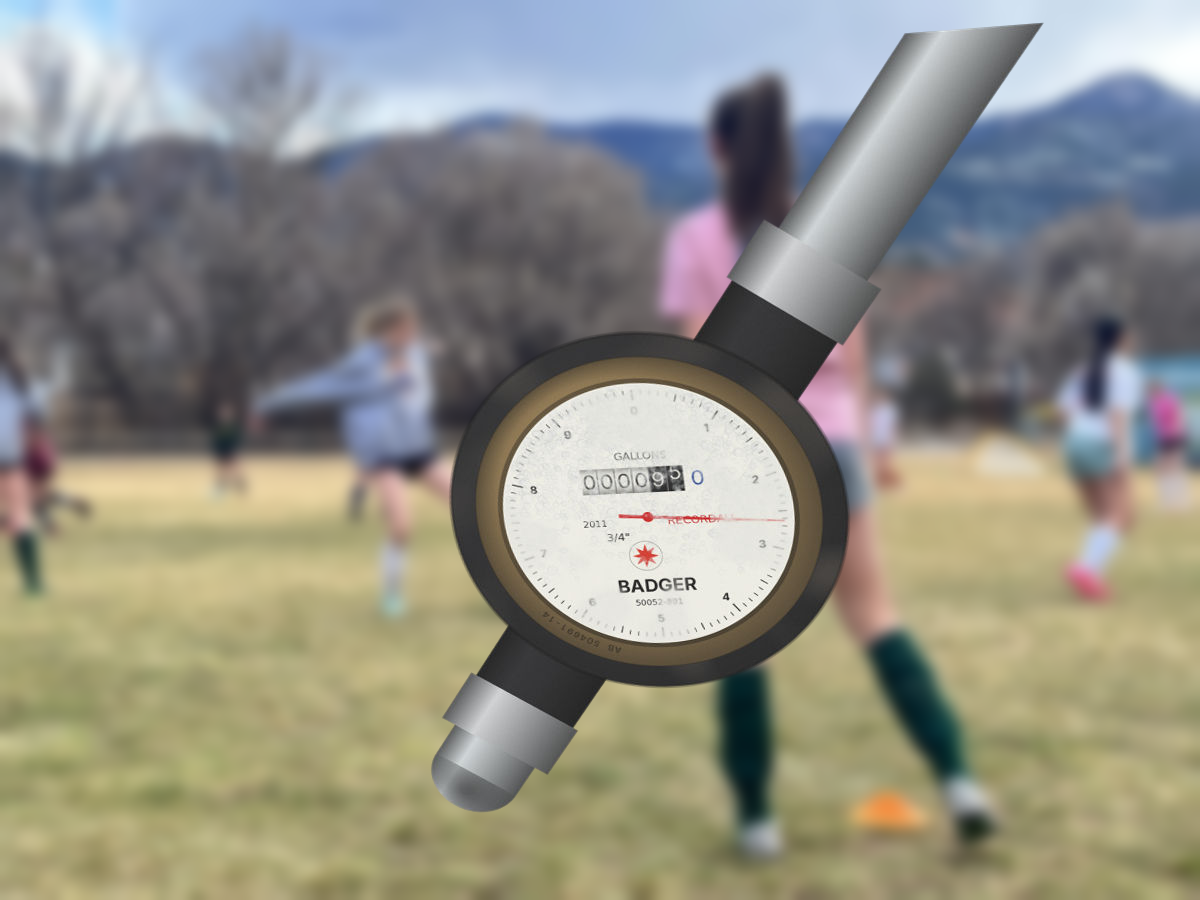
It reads 952.6 gal
